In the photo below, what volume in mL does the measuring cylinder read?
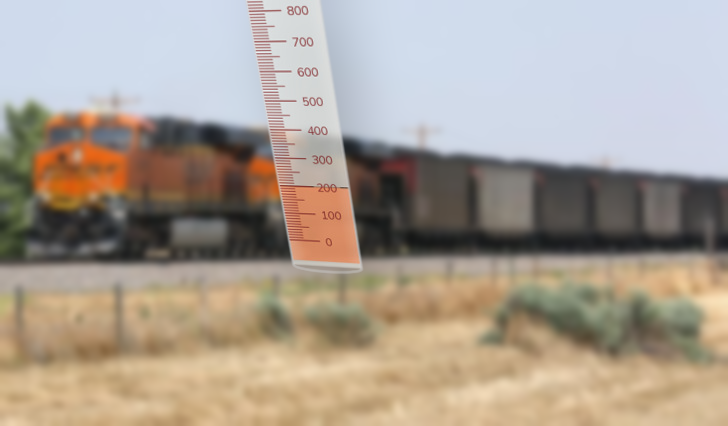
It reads 200 mL
